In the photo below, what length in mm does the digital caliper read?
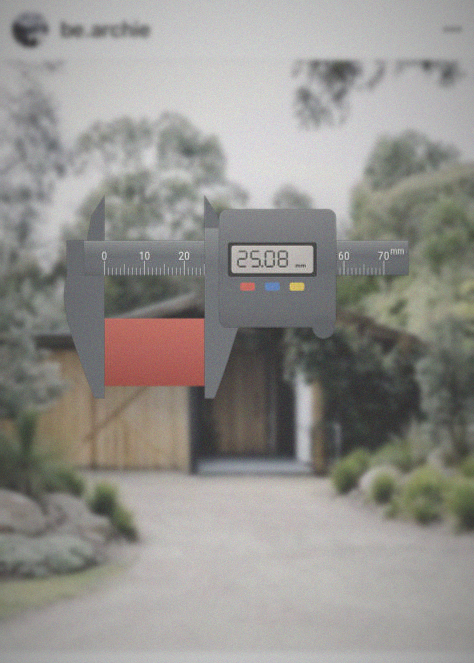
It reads 25.08 mm
